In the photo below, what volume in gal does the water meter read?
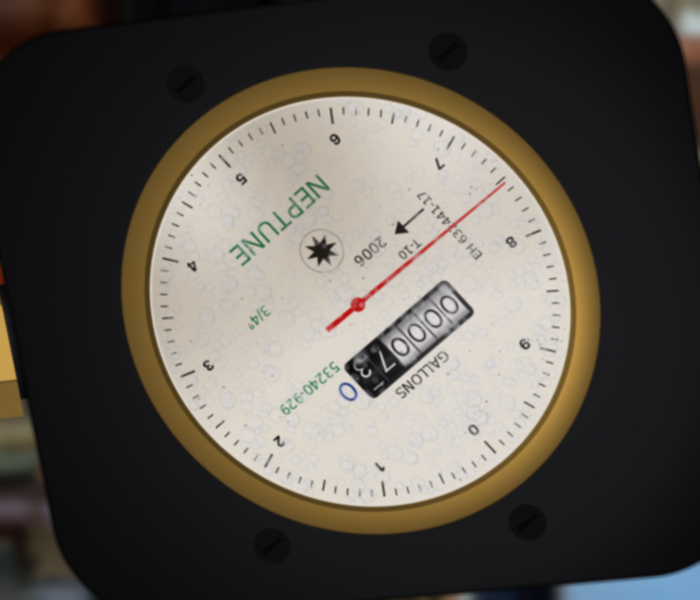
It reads 727.5 gal
